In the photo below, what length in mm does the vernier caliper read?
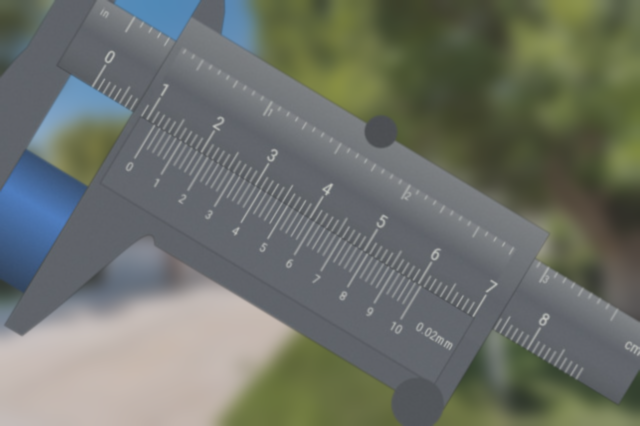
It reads 11.5 mm
